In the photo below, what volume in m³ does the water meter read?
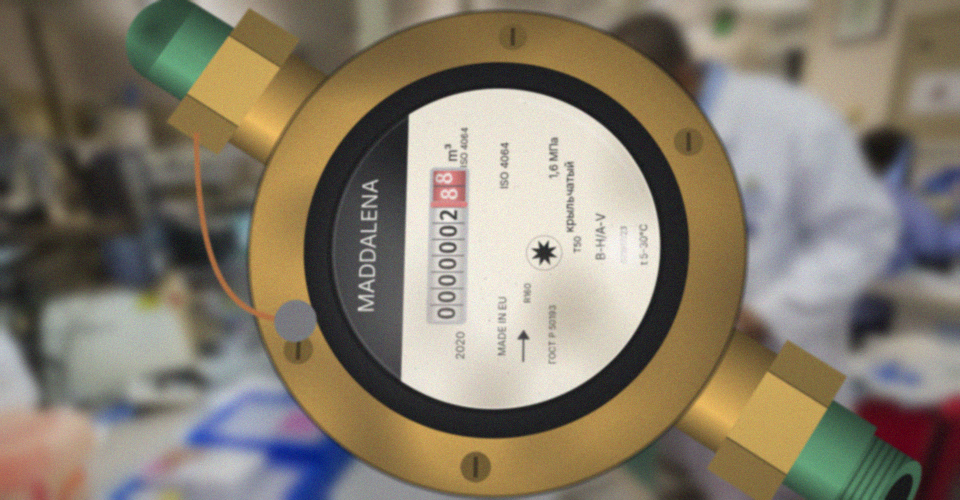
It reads 2.88 m³
